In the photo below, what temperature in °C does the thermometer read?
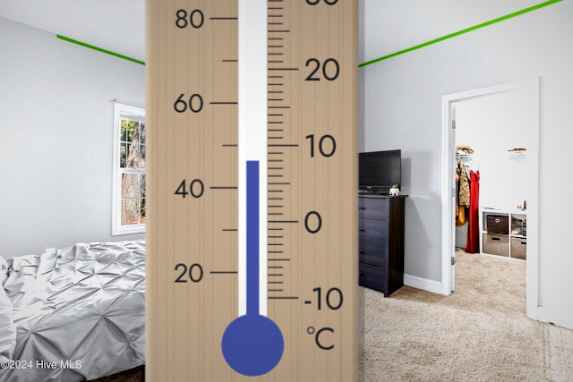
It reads 8 °C
